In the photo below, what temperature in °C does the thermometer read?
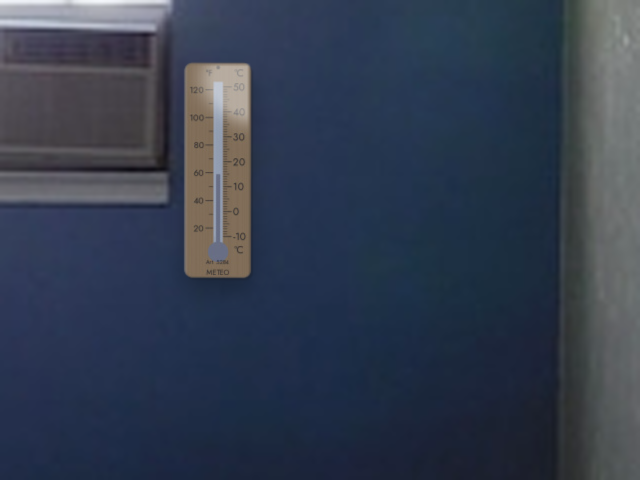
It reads 15 °C
